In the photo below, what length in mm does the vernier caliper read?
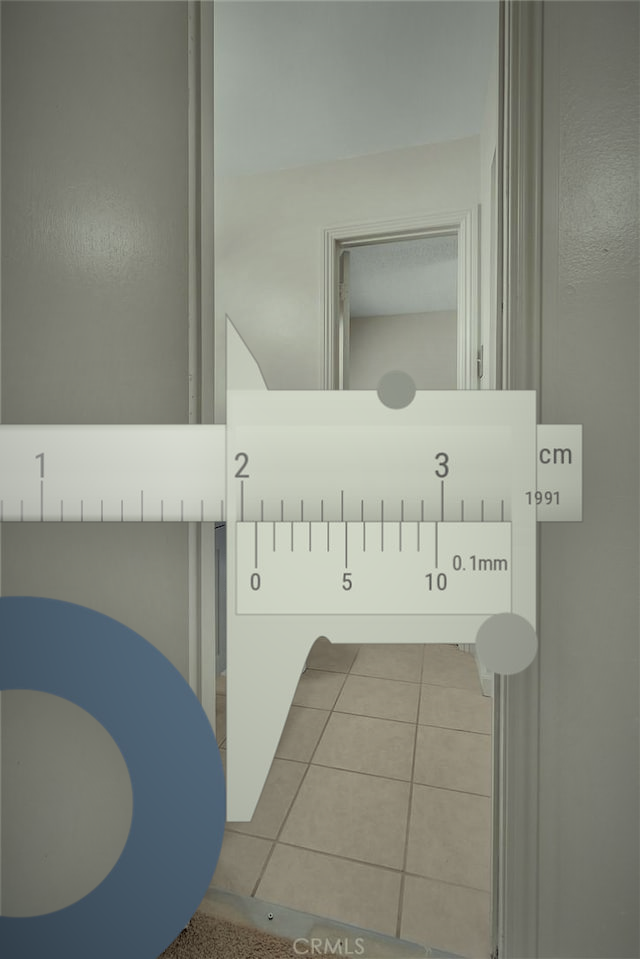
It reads 20.7 mm
